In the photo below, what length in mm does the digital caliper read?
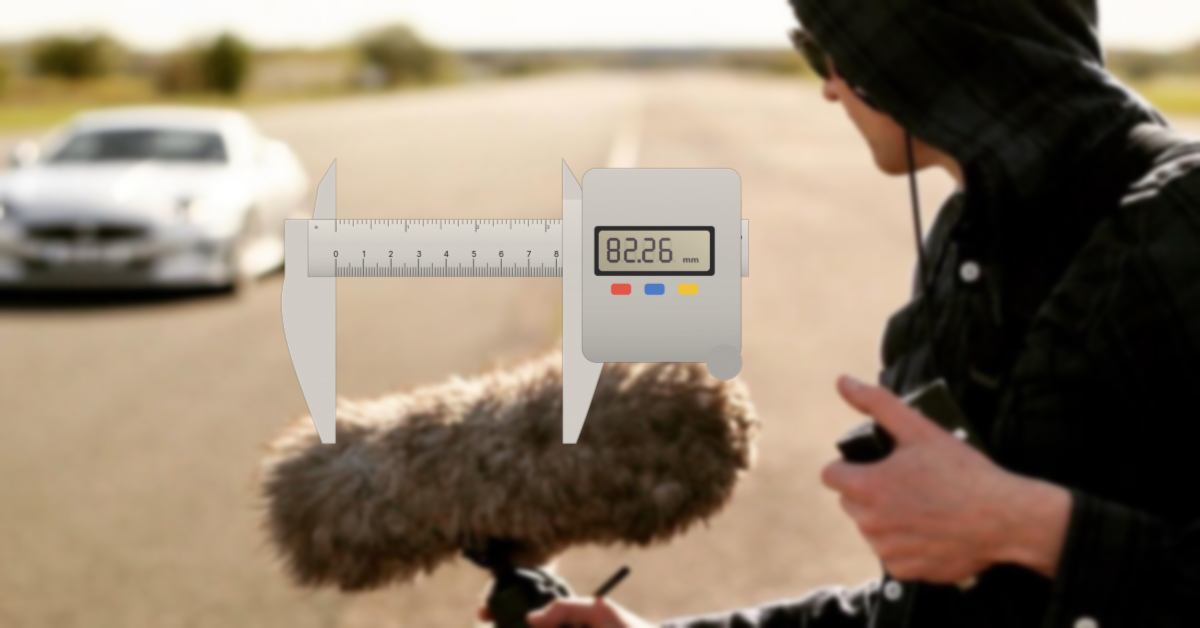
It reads 82.26 mm
